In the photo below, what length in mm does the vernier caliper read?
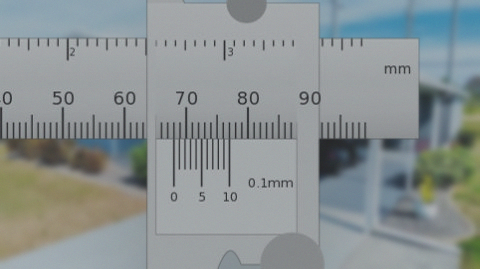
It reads 68.0 mm
